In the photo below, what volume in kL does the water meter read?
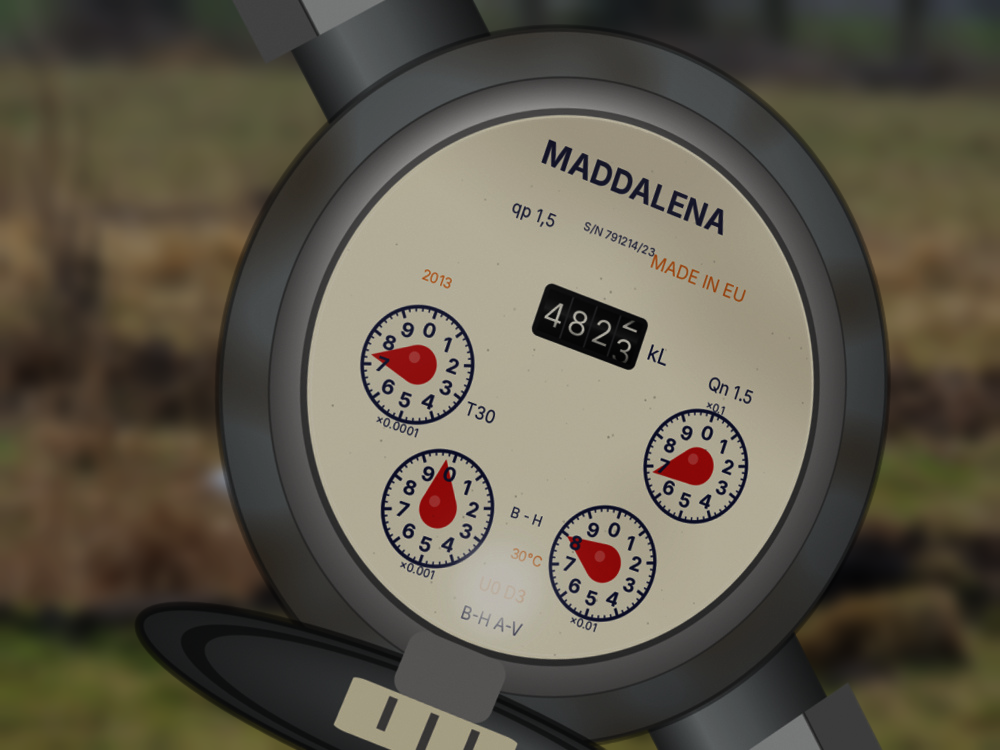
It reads 4822.6797 kL
